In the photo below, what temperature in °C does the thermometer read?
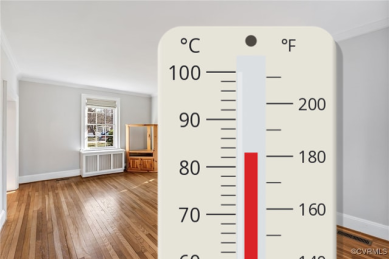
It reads 83 °C
